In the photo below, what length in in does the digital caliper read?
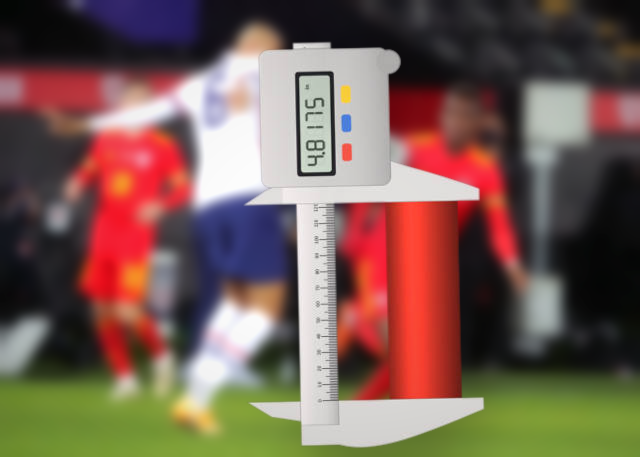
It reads 4.8175 in
